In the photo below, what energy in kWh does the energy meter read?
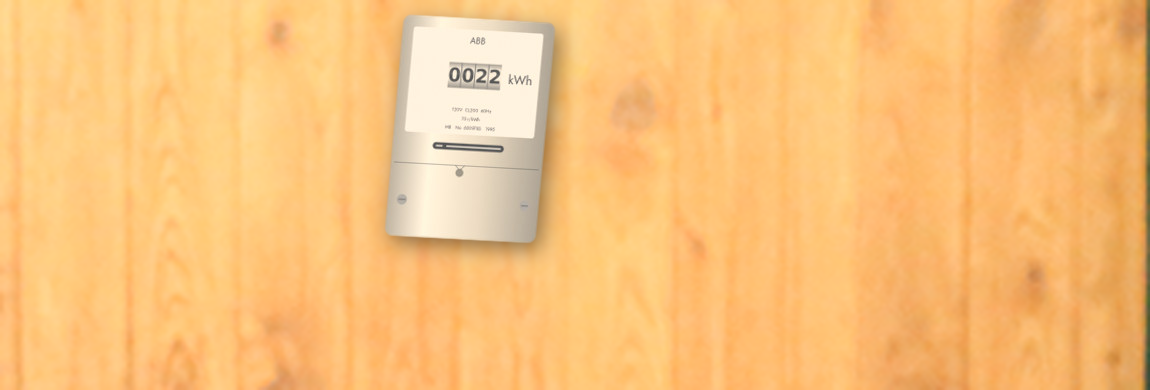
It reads 22 kWh
